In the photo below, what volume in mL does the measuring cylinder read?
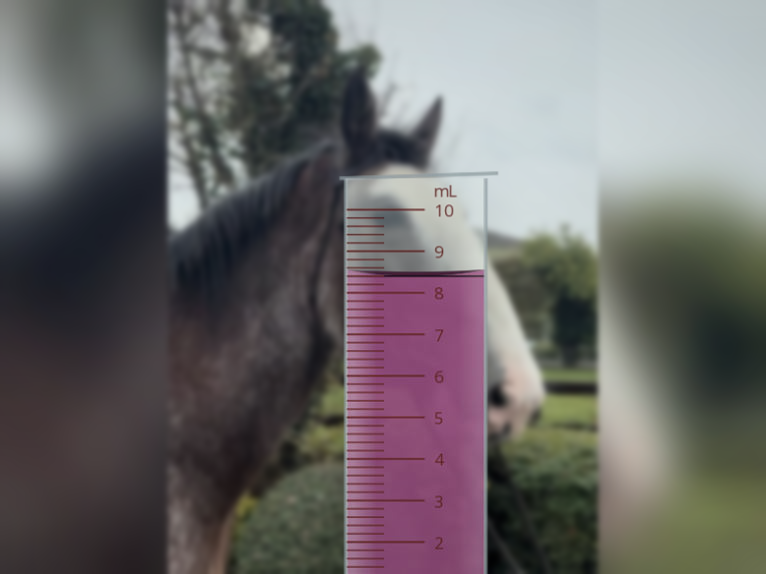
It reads 8.4 mL
